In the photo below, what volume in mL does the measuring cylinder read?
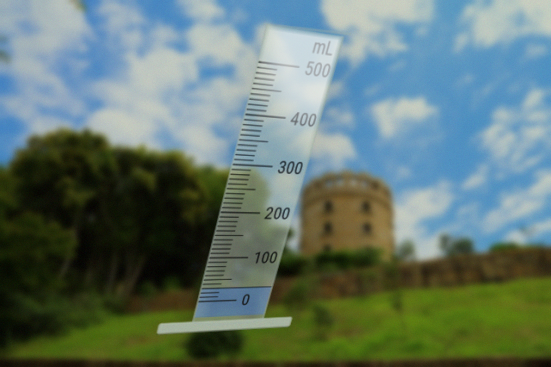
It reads 30 mL
